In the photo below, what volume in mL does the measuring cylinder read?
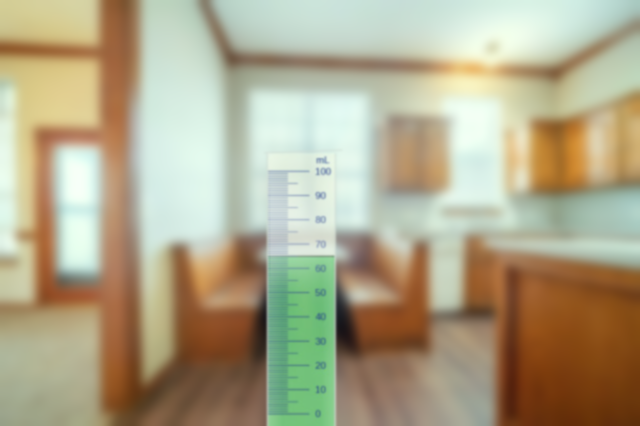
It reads 65 mL
